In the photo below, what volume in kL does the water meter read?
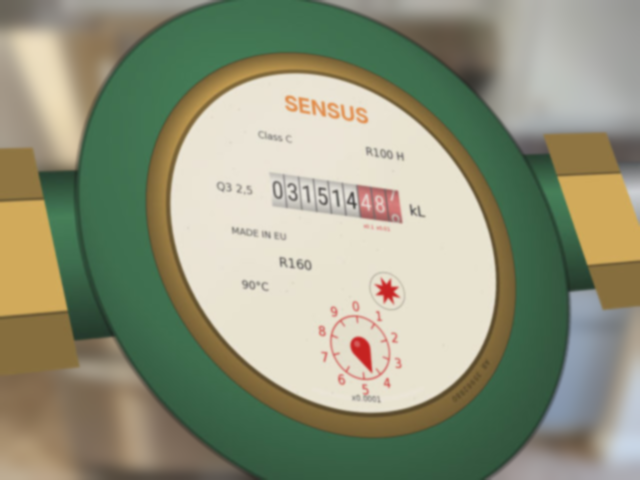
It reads 31514.4874 kL
